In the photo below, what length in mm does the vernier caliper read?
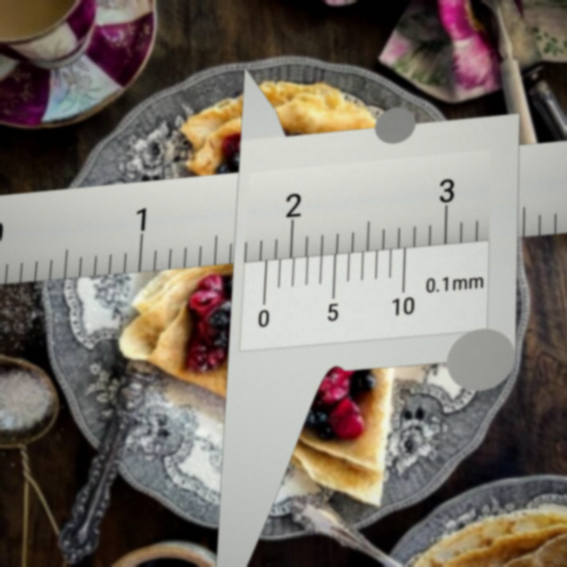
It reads 18.4 mm
